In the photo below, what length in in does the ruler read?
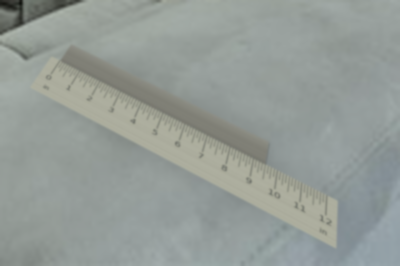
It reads 9.5 in
